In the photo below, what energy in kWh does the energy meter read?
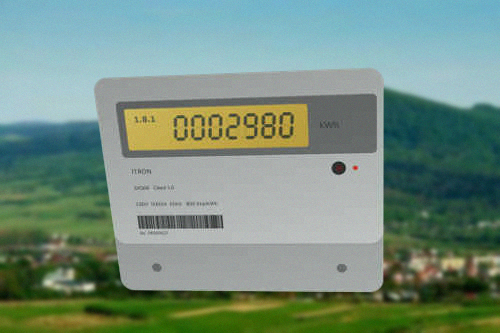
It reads 2980 kWh
